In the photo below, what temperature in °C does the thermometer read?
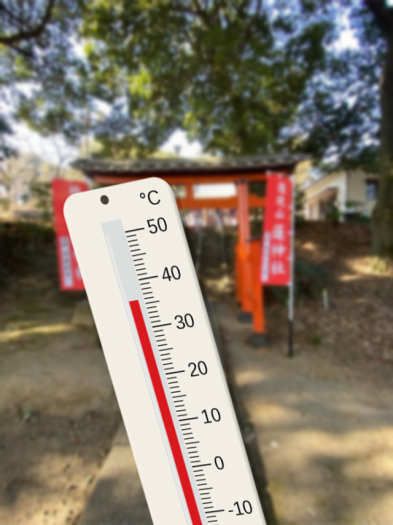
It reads 36 °C
